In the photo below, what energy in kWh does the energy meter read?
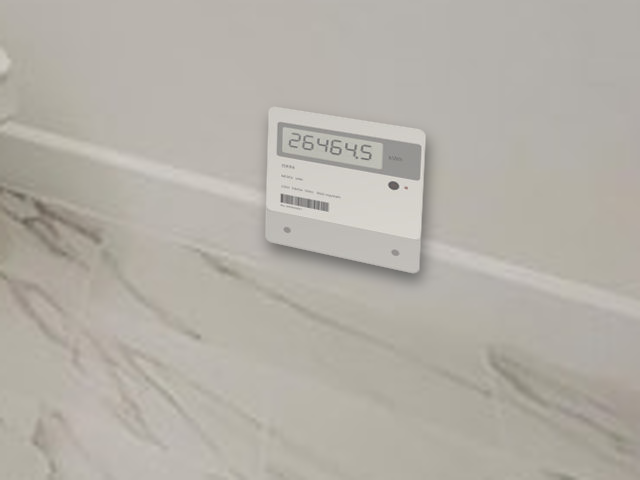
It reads 26464.5 kWh
